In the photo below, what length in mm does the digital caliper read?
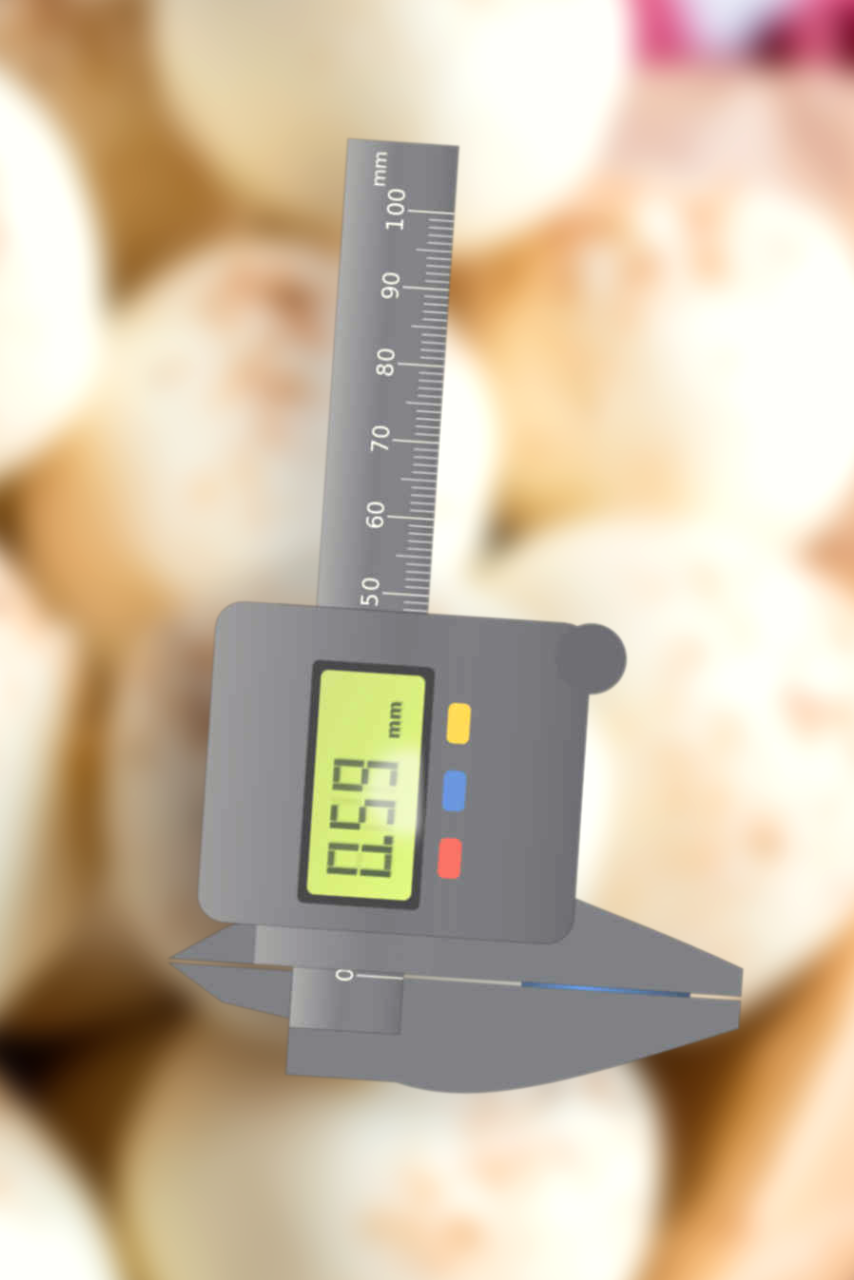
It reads 0.59 mm
